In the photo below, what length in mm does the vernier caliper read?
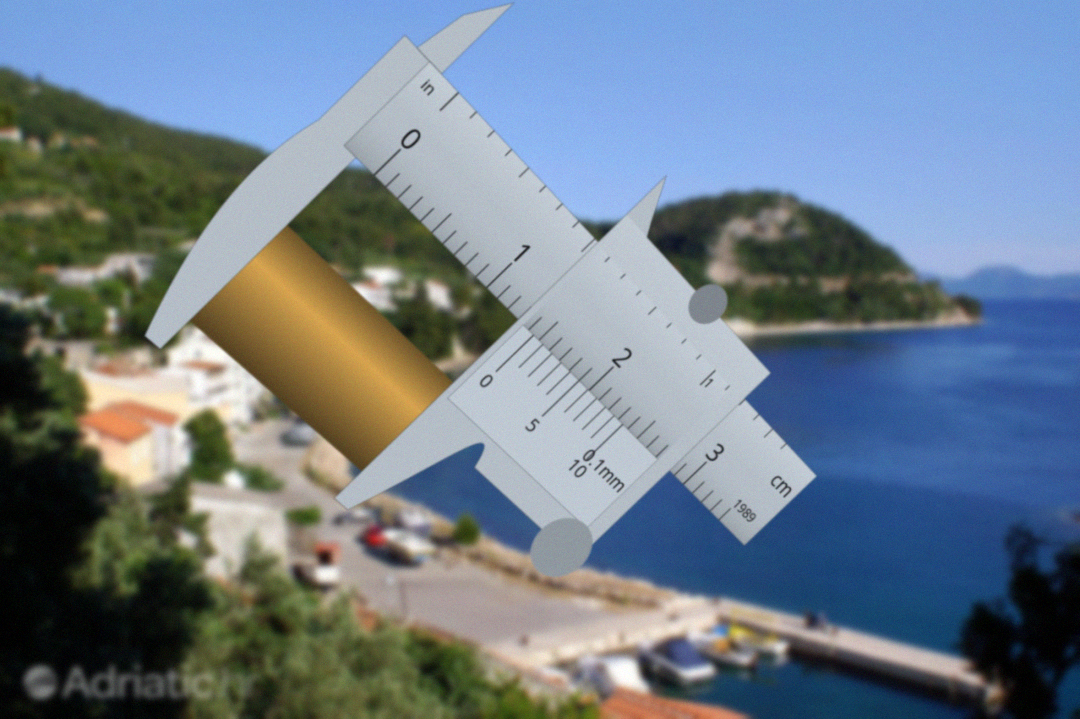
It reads 14.5 mm
